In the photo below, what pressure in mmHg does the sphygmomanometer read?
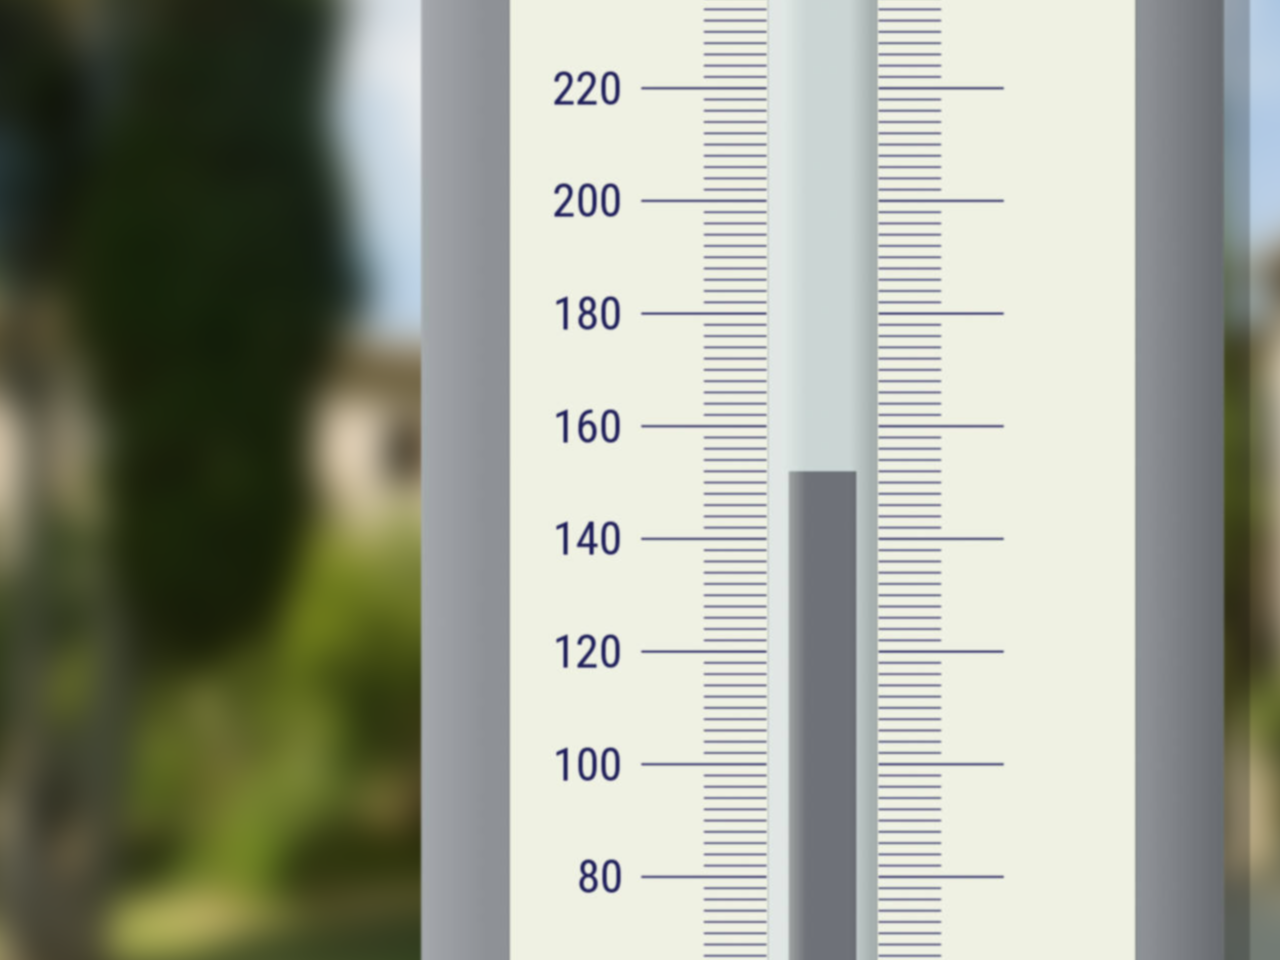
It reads 152 mmHg
